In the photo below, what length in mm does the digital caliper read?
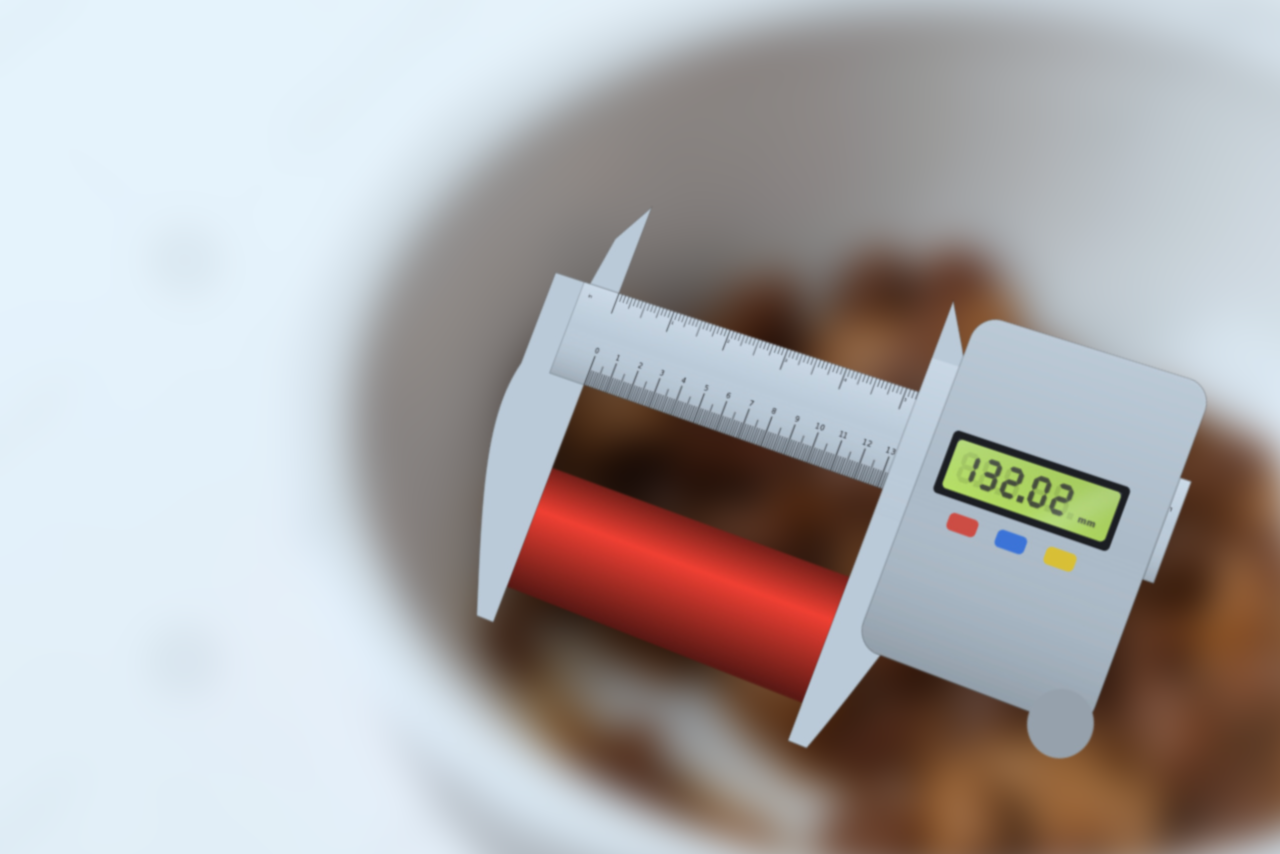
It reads 132.02 mm
